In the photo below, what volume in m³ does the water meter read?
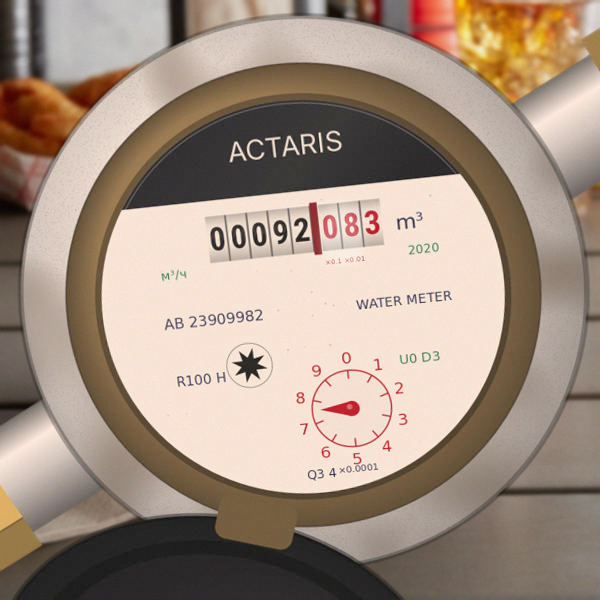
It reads 92.0837 m³
